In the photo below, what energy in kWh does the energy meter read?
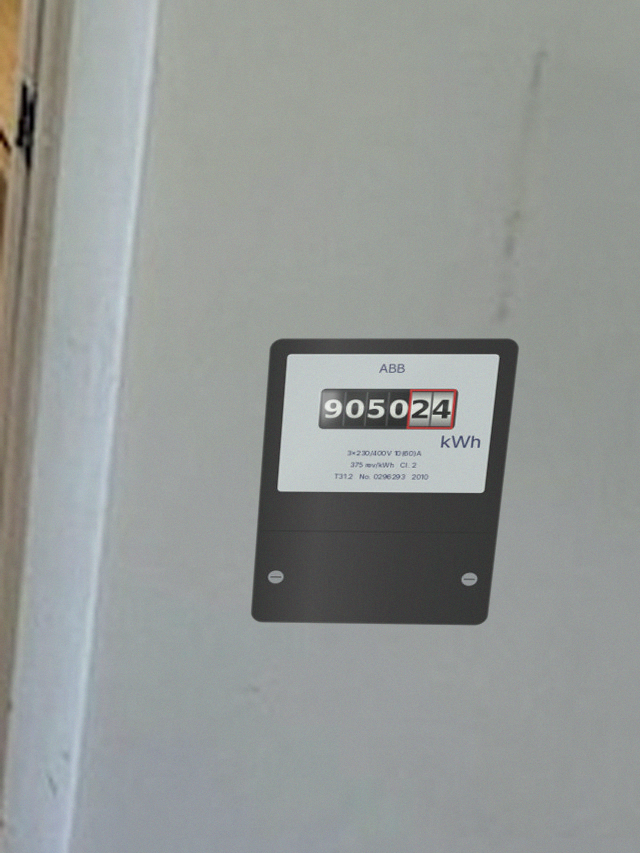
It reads 9050.24 kWh
